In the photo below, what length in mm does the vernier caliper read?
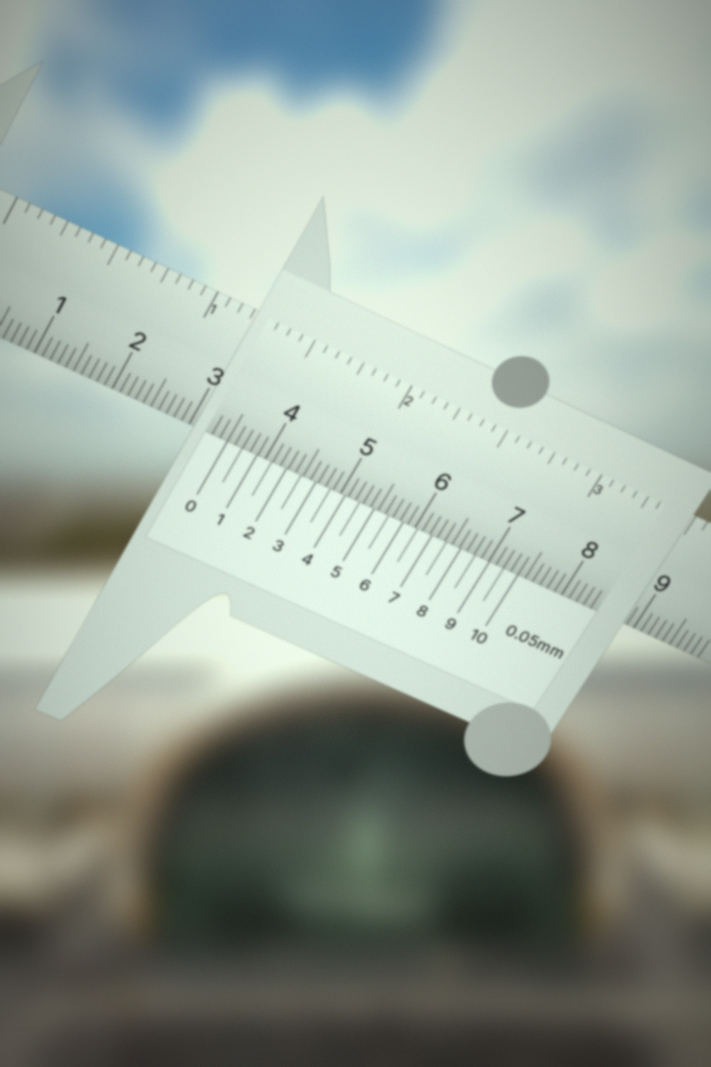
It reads 35.0 mm
